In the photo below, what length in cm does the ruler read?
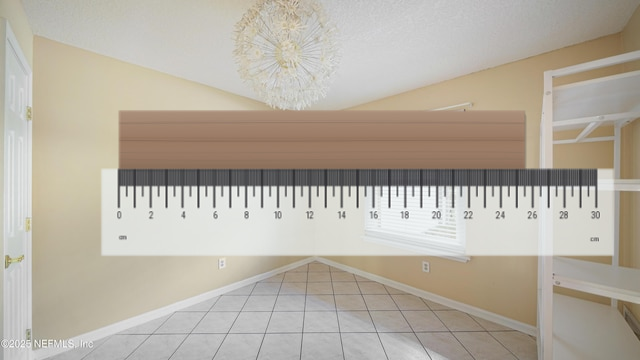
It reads 25.5 cm
